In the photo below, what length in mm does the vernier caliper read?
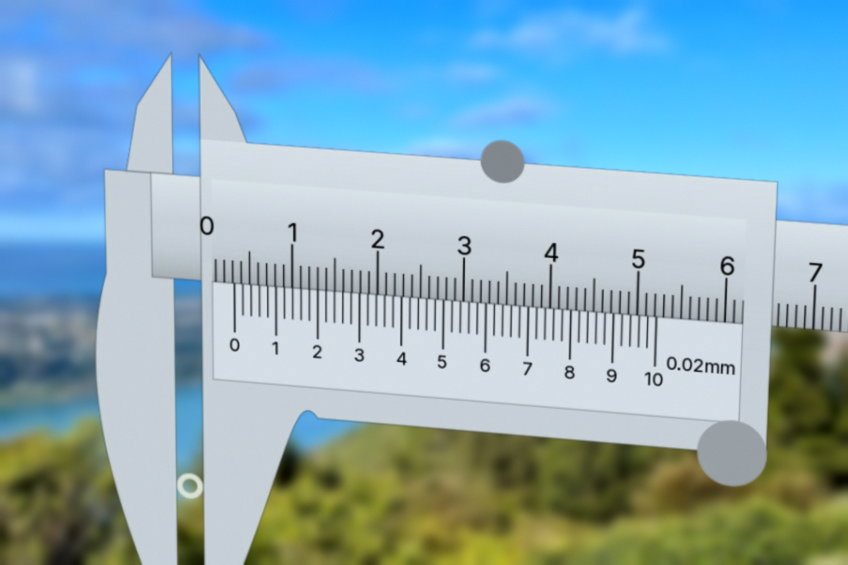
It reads 3.2 mm
